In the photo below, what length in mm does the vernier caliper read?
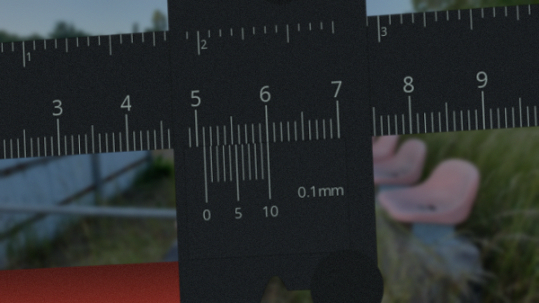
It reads 51.0 mm
